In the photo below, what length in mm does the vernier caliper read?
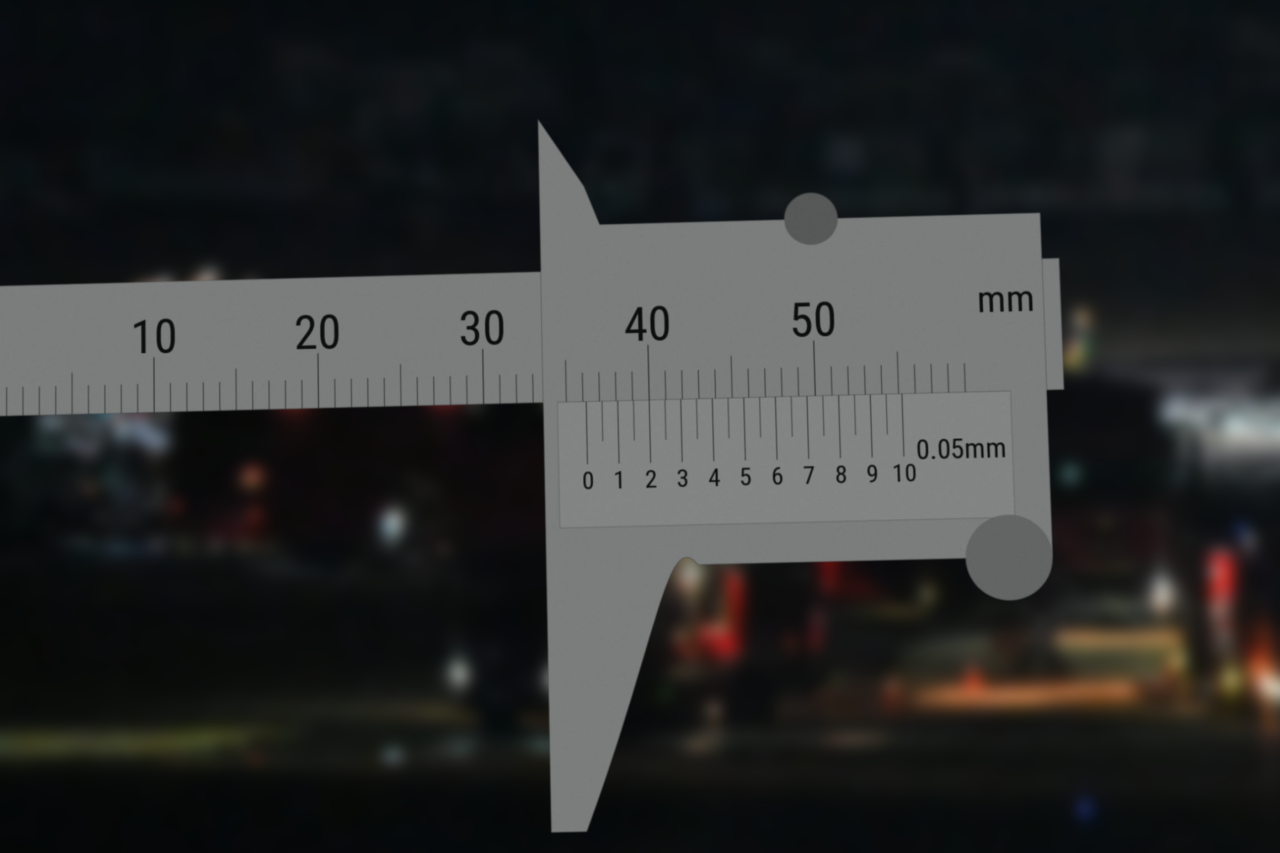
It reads 36.2 mm
